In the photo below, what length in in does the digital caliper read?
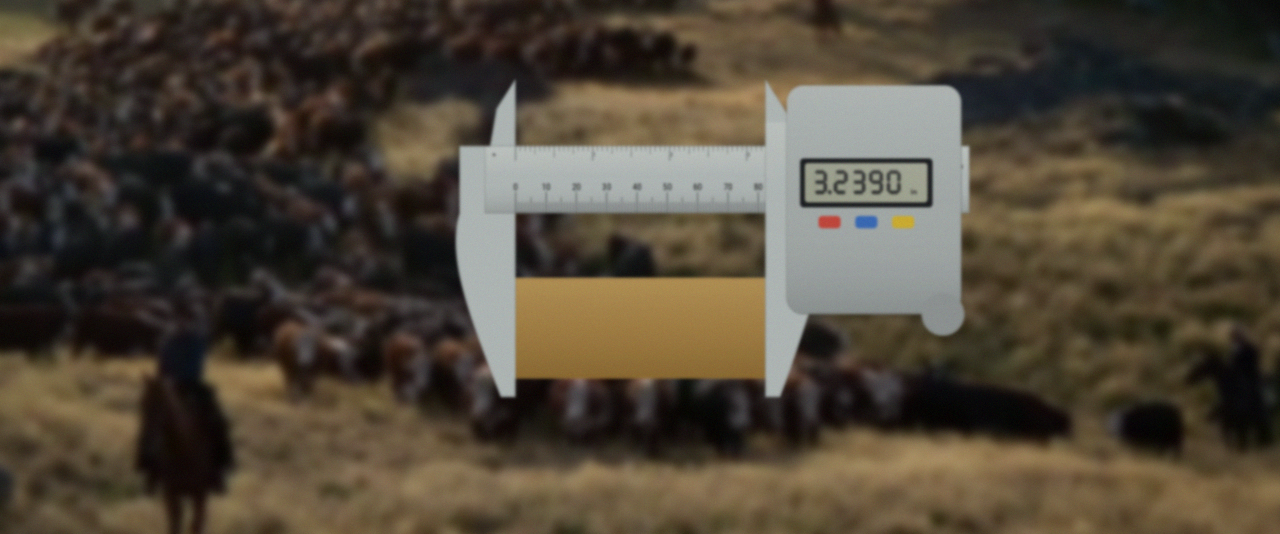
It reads 3.2390 in
